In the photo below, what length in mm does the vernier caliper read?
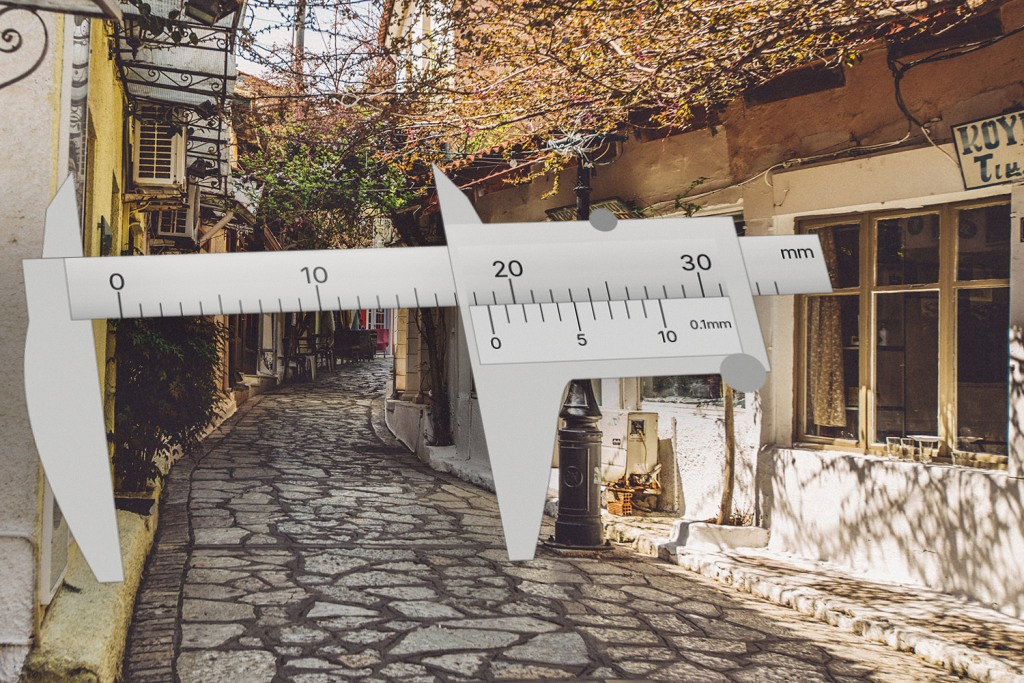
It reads 18.6 mm
